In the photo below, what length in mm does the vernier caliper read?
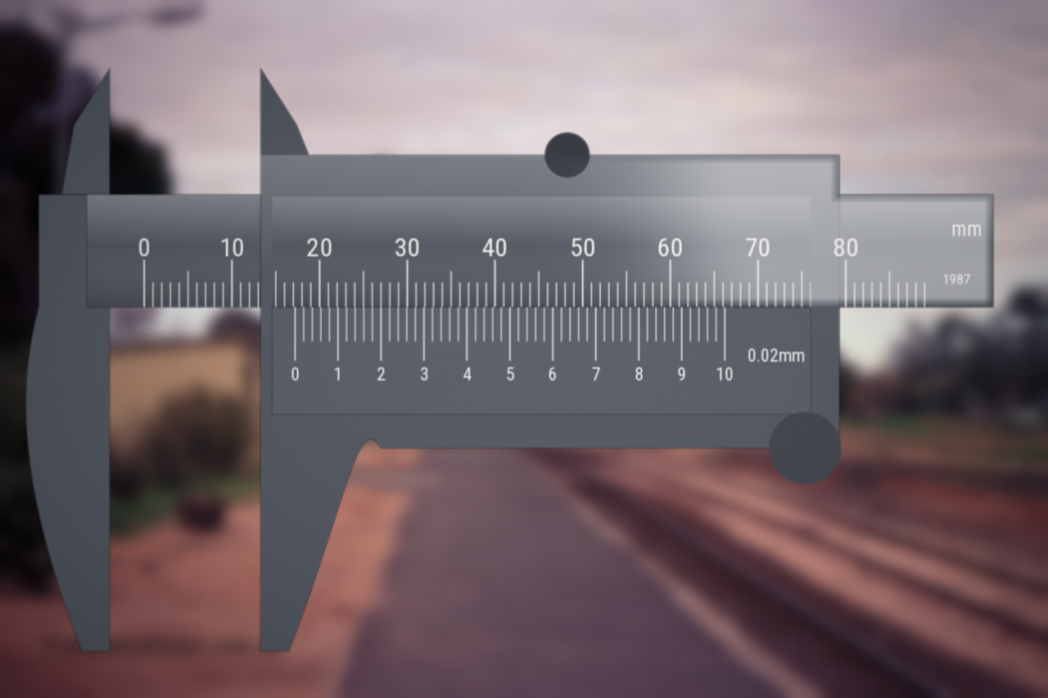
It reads 17.2 mm
